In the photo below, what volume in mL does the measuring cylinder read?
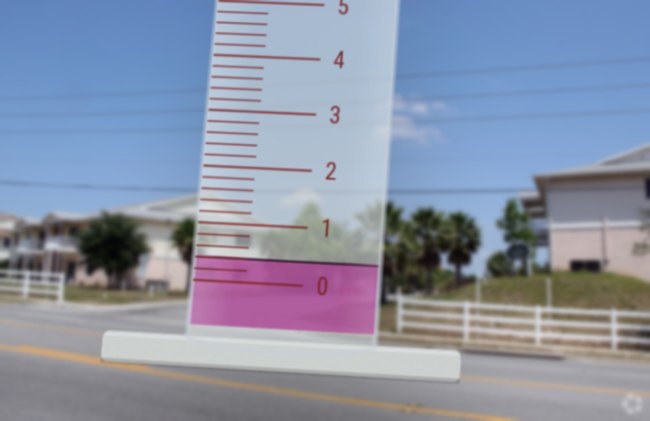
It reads 0.4 mL
